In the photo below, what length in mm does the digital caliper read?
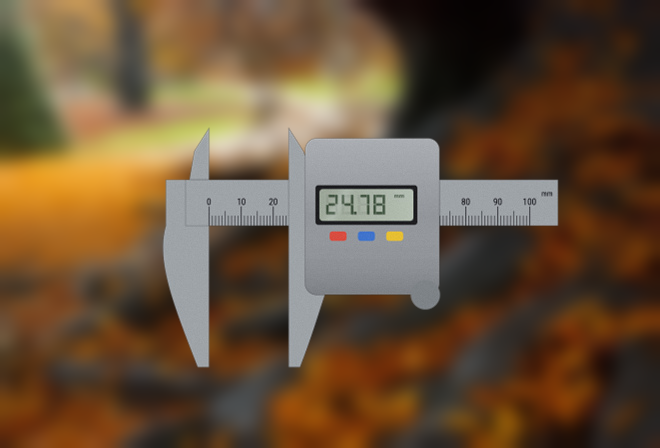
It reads 24.78 mm
